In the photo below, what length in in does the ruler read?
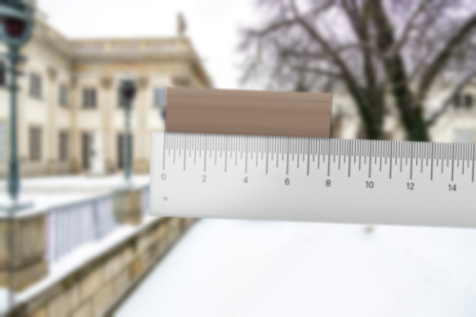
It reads 8 in
